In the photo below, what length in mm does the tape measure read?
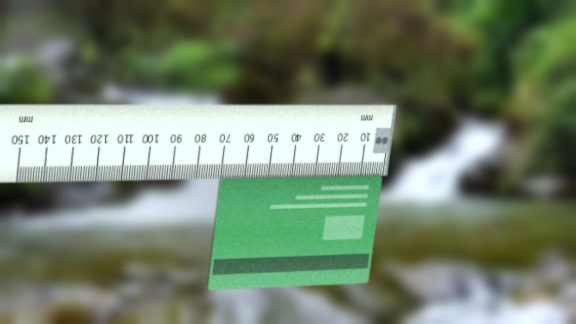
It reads 70 mm
